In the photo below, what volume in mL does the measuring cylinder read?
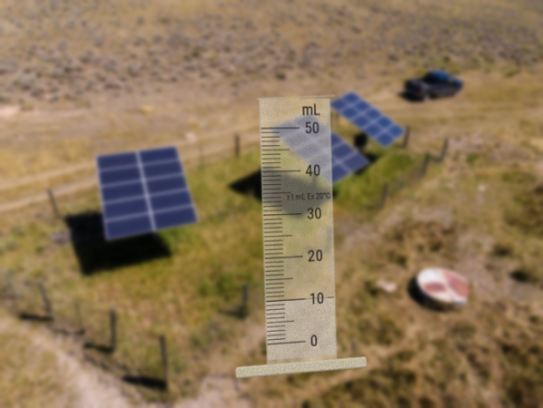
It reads 10 mL
